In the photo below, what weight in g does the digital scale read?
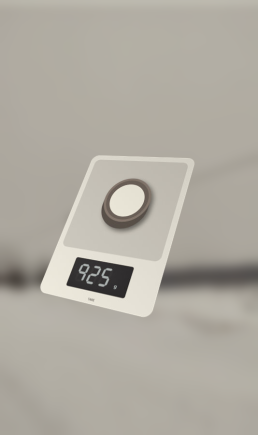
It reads 925 g
